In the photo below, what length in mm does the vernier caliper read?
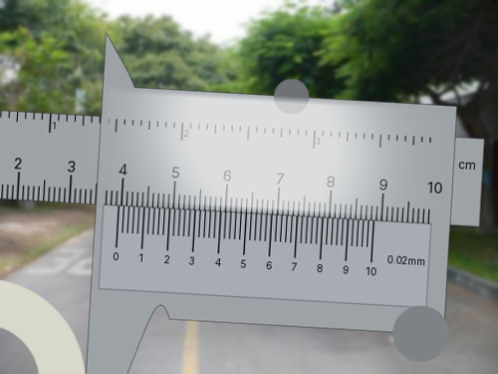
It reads 39.5 mm
